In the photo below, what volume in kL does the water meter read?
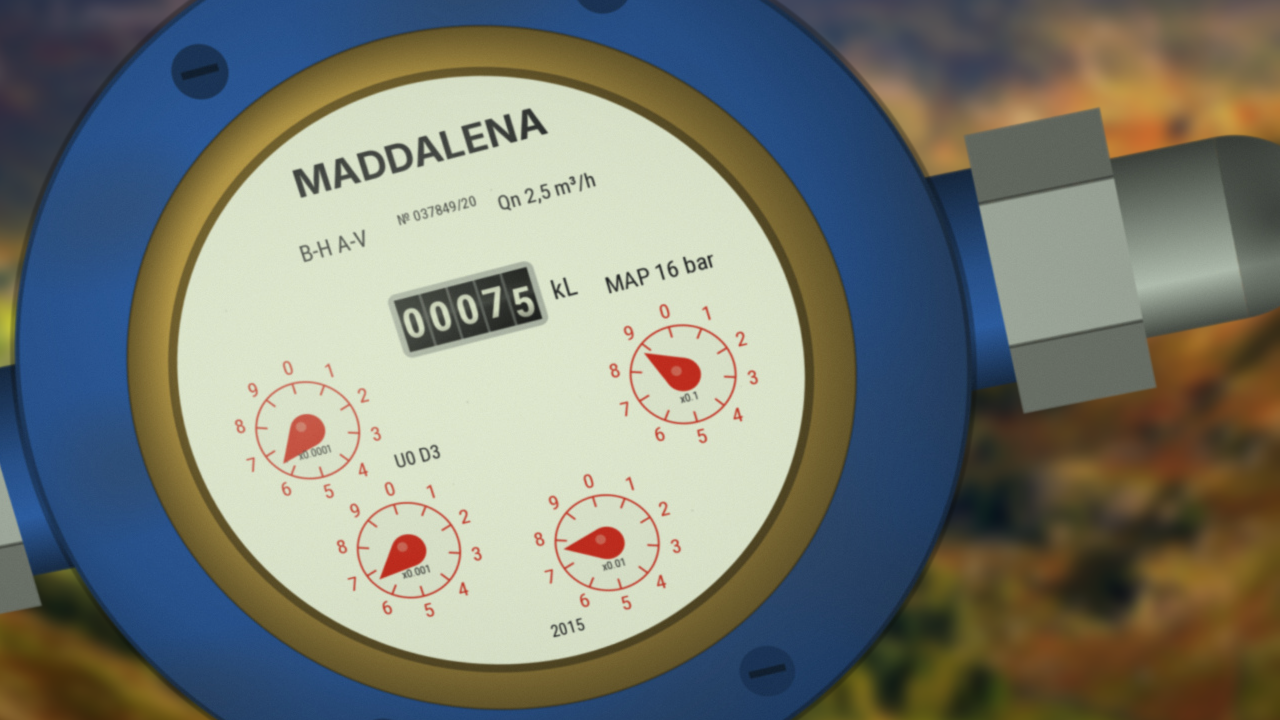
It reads 74.8766 kL
